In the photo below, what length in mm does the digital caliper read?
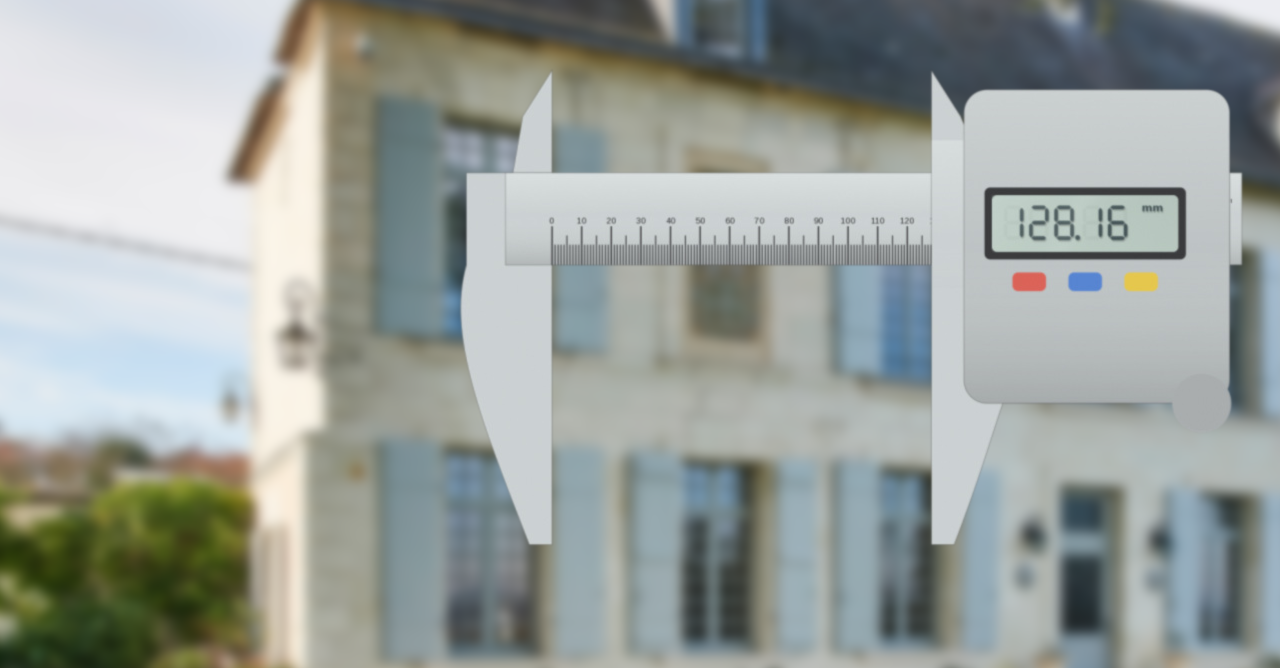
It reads 128.16 mm
